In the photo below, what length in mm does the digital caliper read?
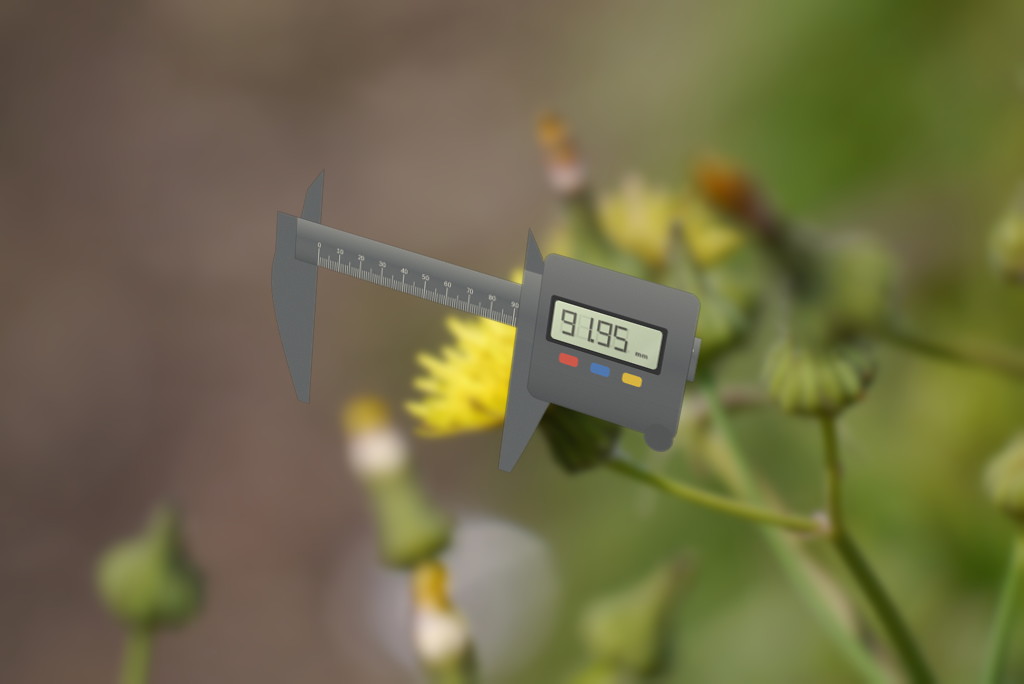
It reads 91.95 mm
